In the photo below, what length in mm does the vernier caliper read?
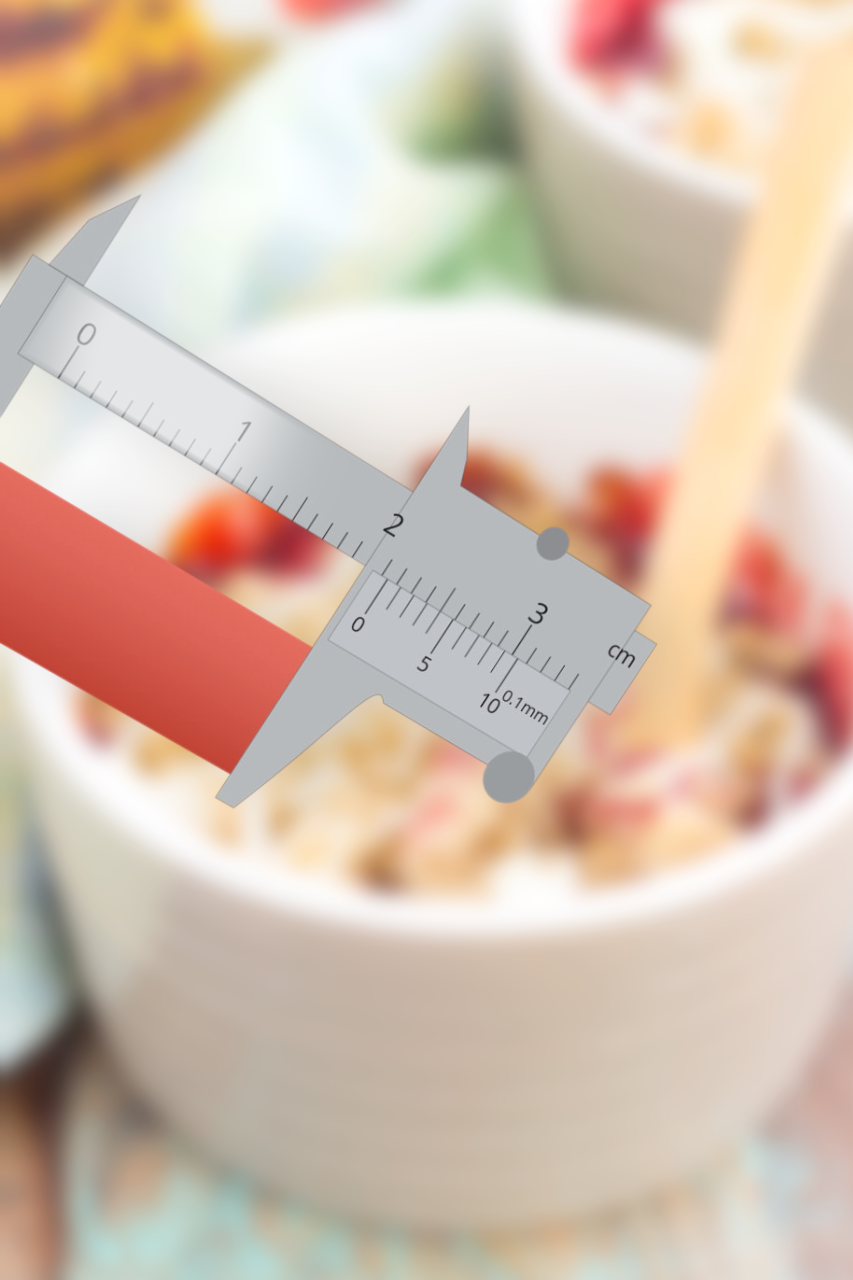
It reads 21.4 mm
